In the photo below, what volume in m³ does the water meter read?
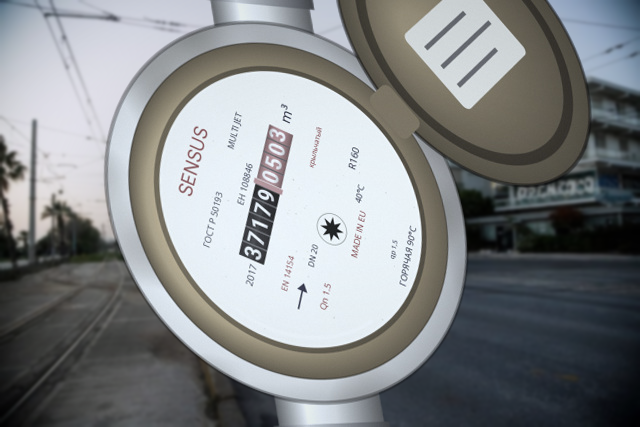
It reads 37179.0503 m³
